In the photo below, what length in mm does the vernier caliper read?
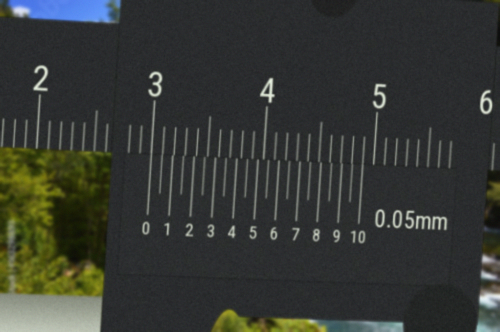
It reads 30.0 mm
